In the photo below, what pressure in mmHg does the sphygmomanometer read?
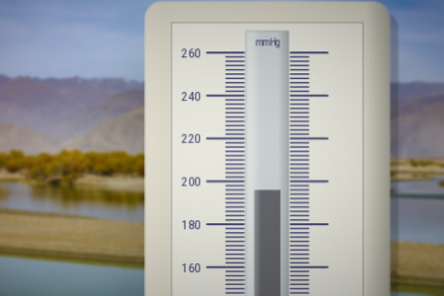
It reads 196 mmHg
